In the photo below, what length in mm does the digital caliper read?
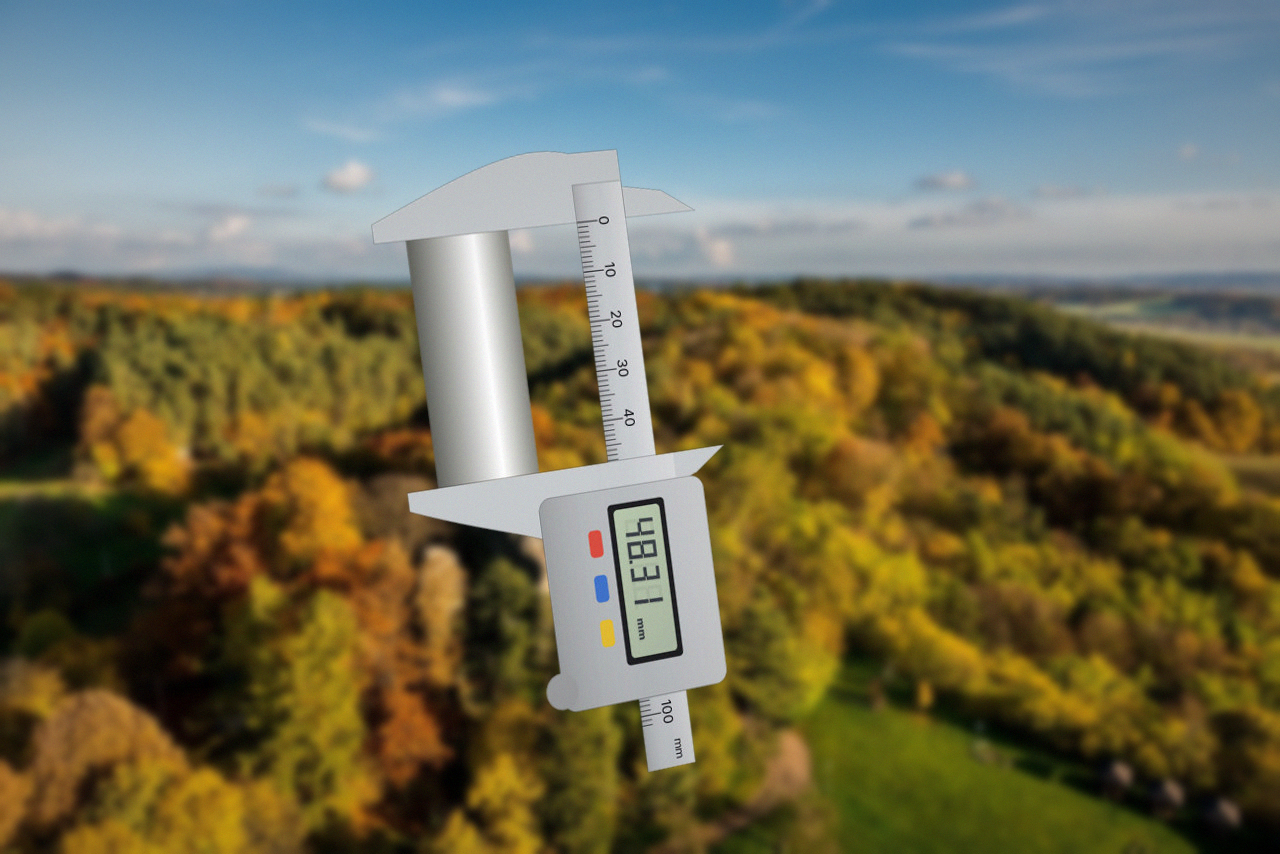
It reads 48.31 mm
